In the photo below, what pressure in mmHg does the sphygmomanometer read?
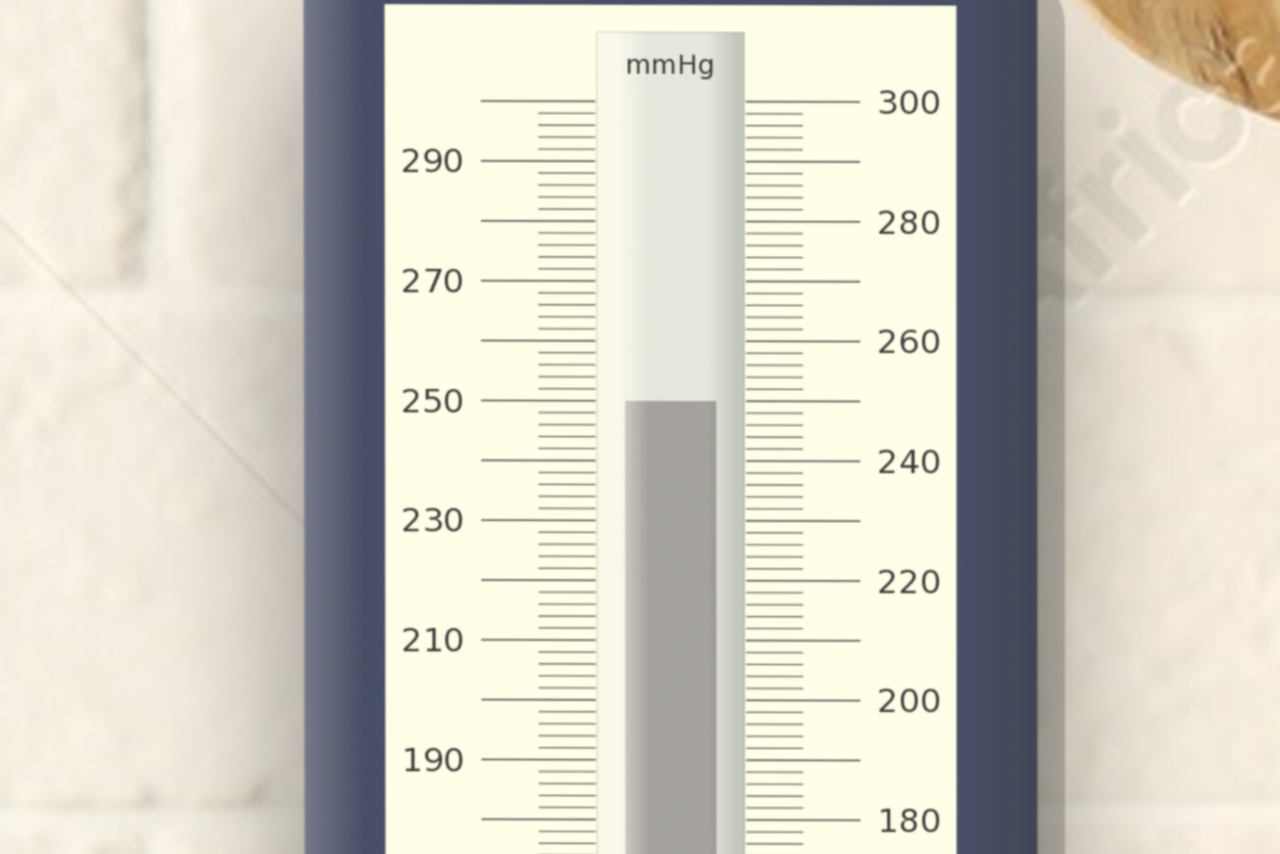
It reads 250 mmHg
